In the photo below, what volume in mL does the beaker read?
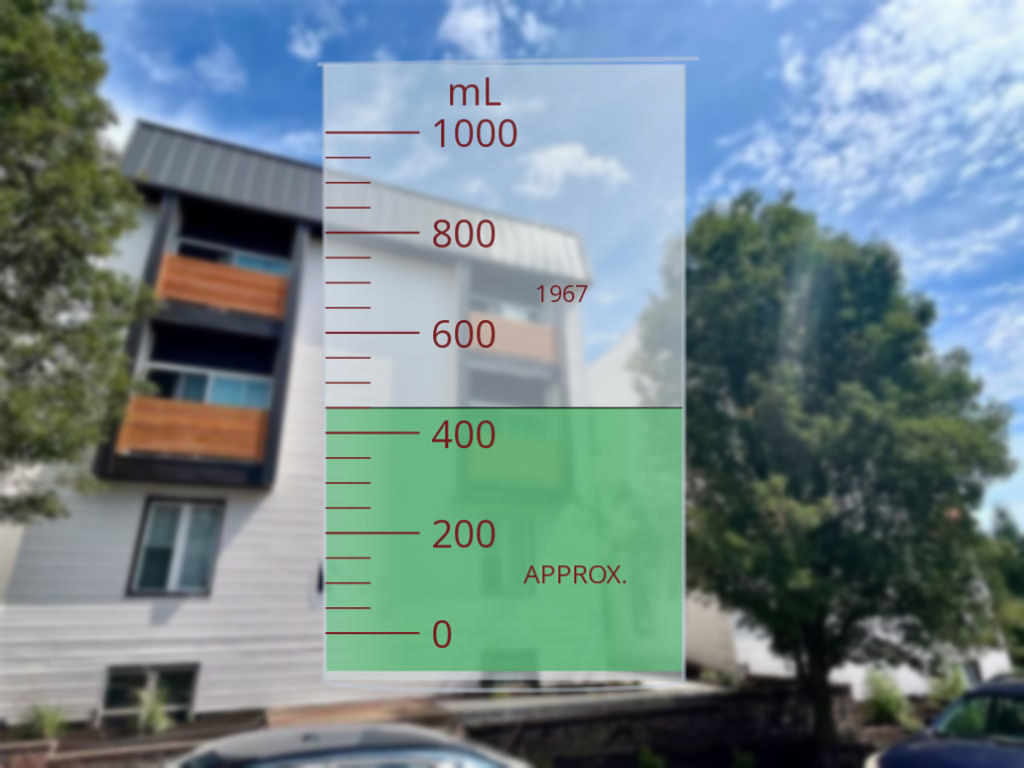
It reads 450 mL
